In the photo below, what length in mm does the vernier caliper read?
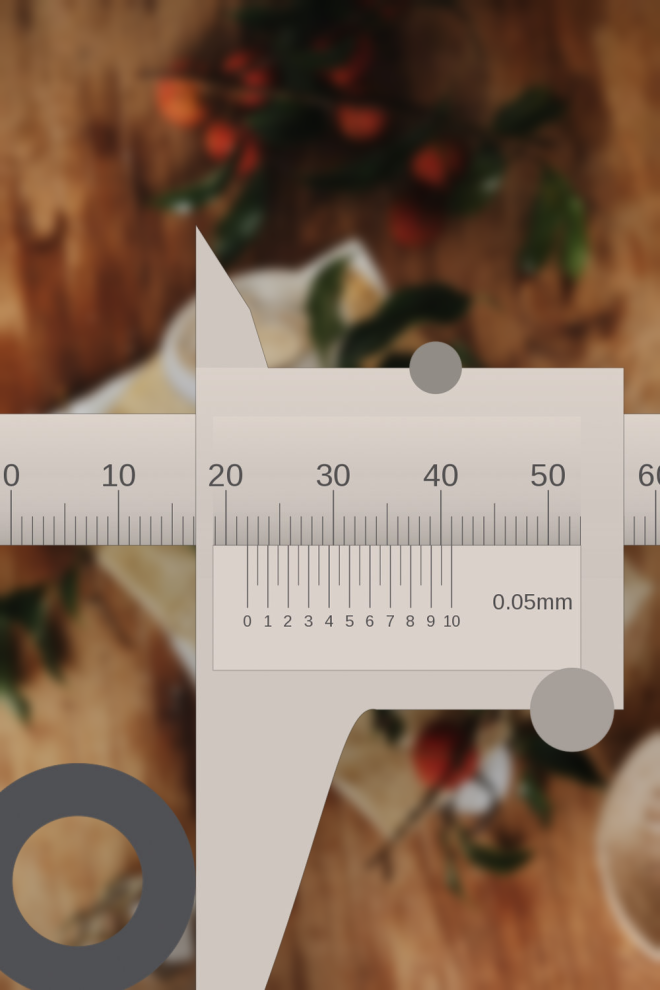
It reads 22.0 mm
